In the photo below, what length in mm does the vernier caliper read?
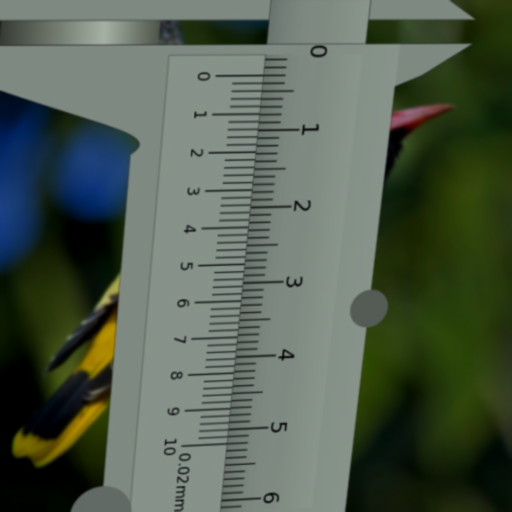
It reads 3.0 mm
